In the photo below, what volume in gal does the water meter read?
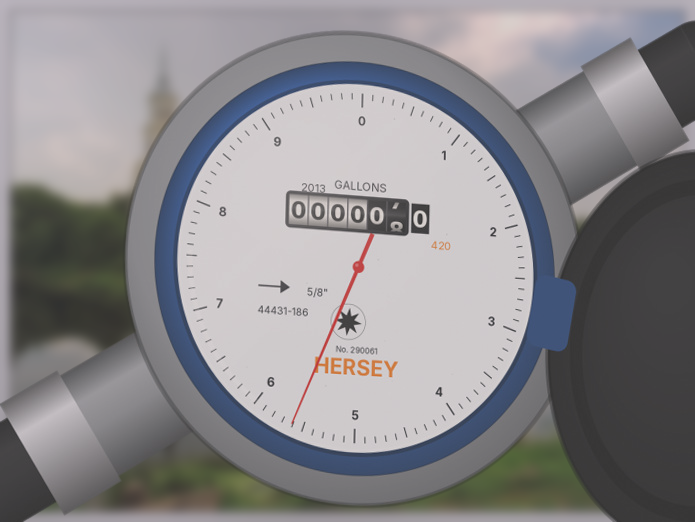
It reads 75.6 gal
